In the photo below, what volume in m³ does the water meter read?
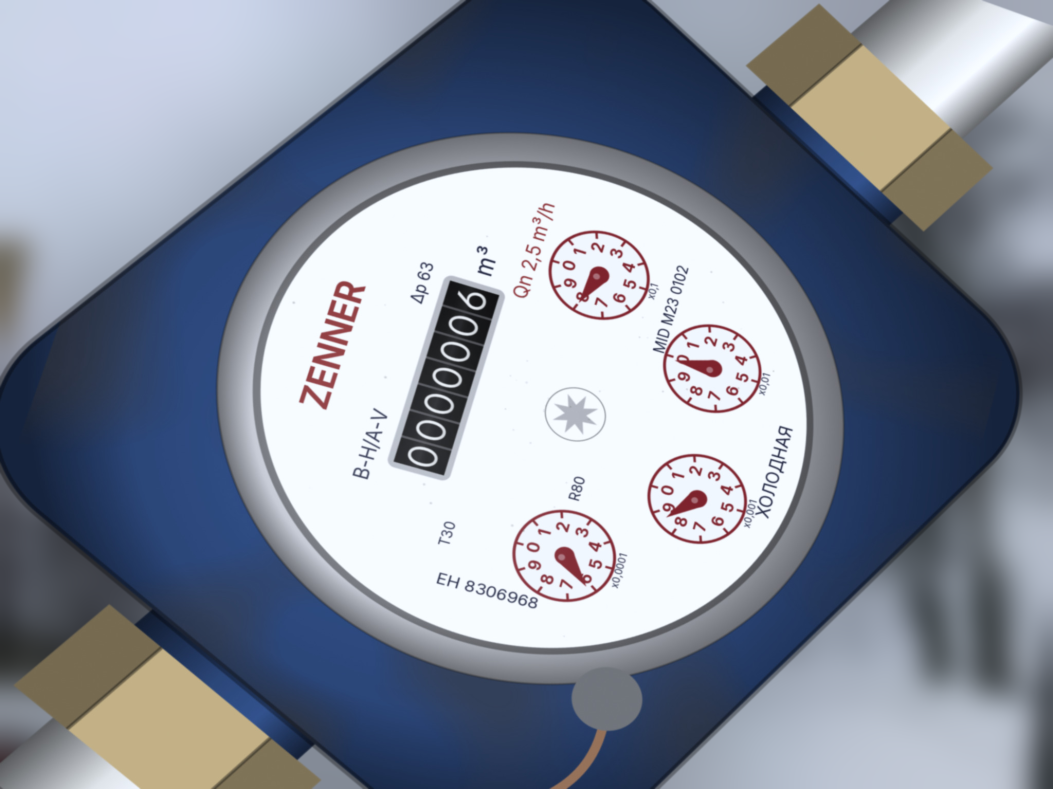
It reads 6.7986 m³
